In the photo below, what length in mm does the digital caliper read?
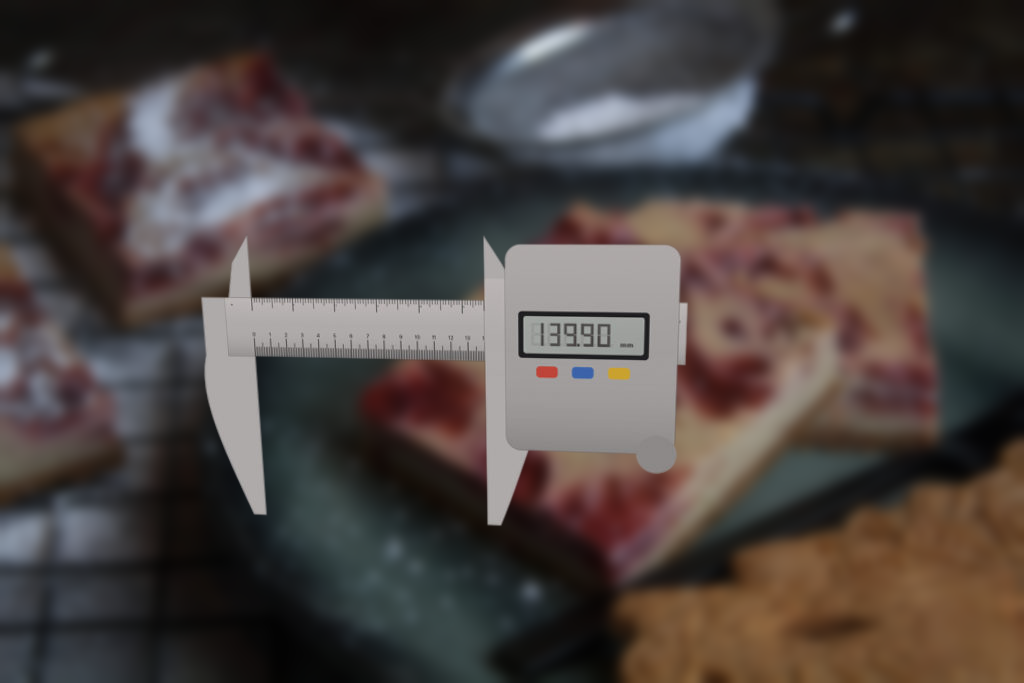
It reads 139.90 mm
